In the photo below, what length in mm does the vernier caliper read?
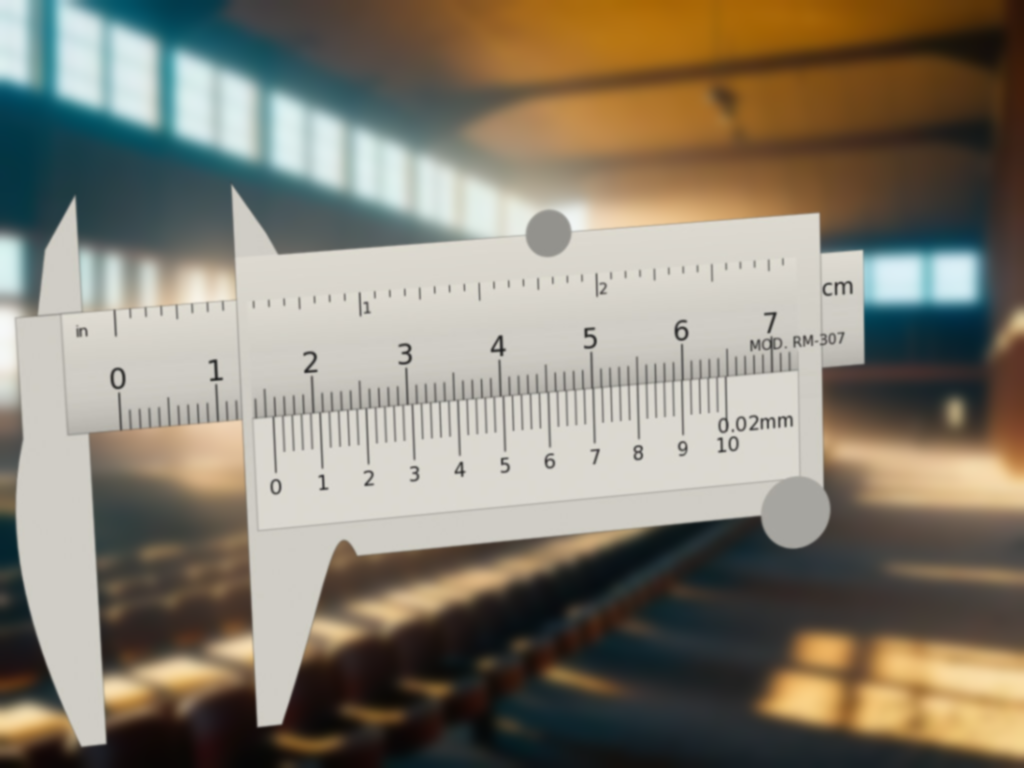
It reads 15.8 mm
